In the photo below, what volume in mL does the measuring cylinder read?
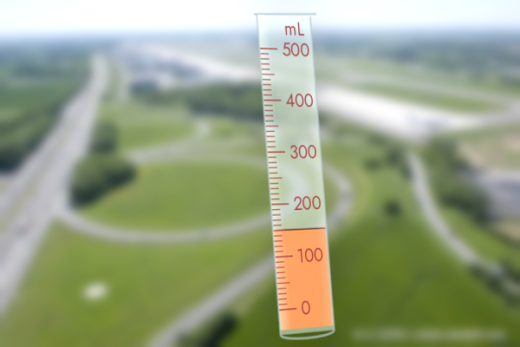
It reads 150 mL
